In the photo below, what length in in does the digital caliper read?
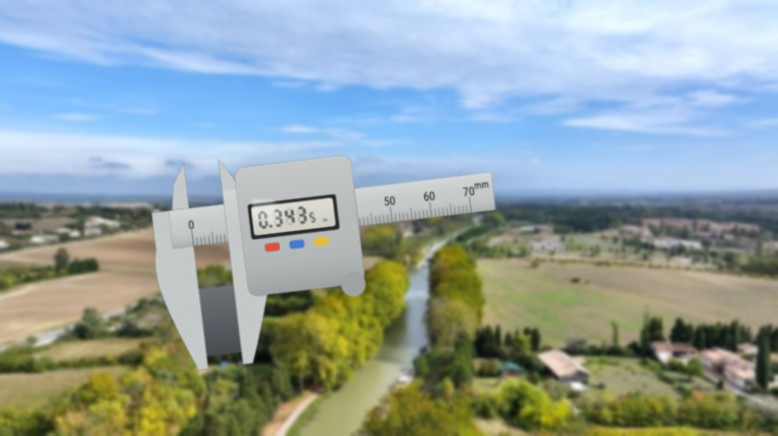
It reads 0.3435 in
